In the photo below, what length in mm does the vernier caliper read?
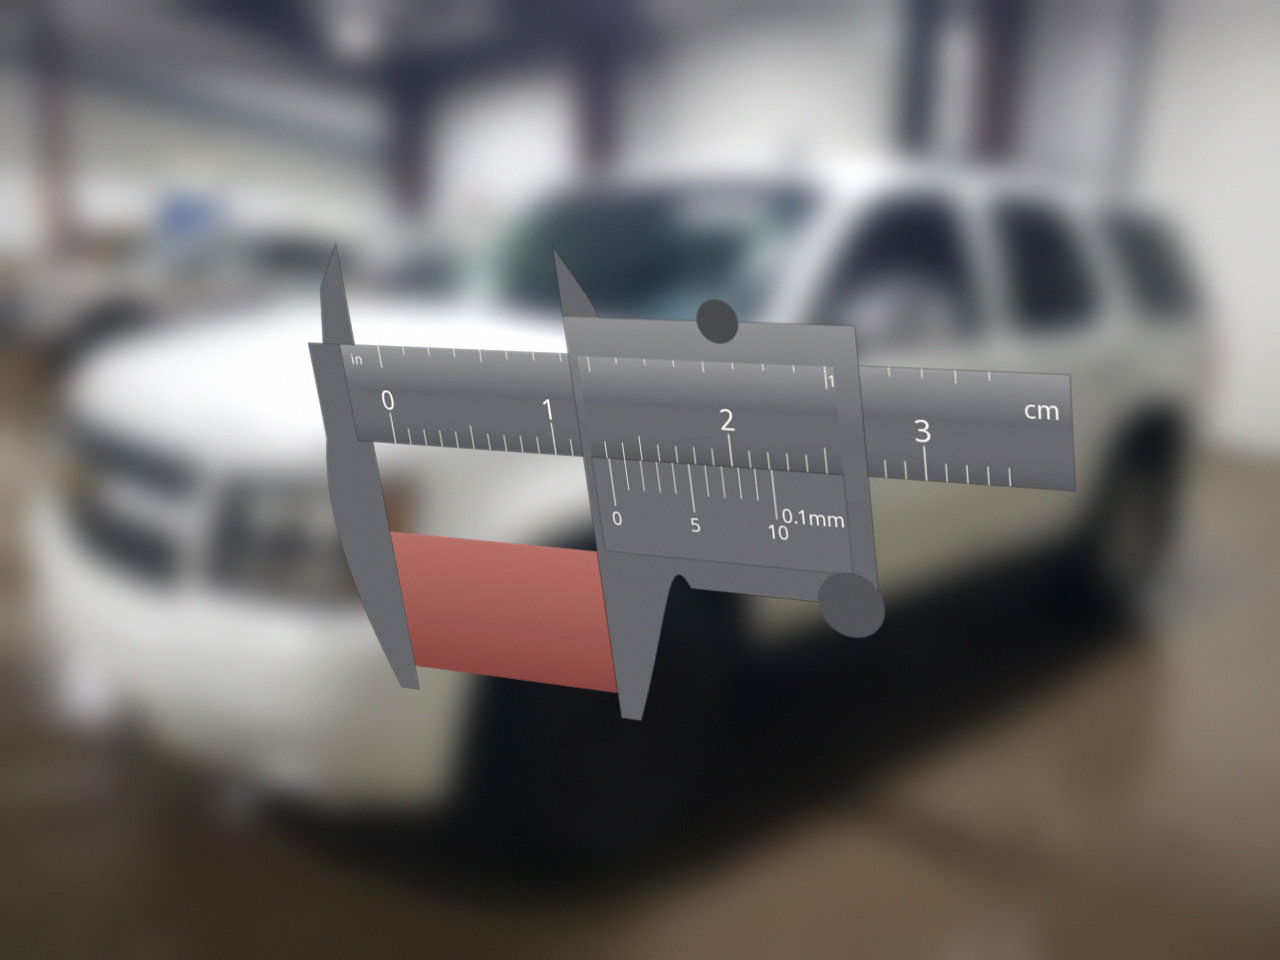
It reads 13.1 mm
